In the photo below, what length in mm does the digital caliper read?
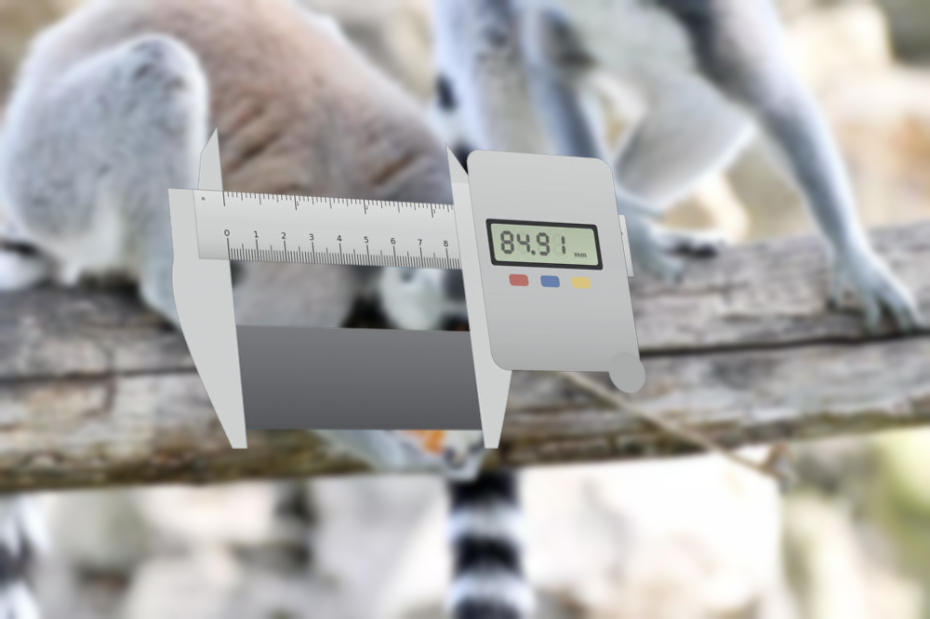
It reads 84.91 mm
